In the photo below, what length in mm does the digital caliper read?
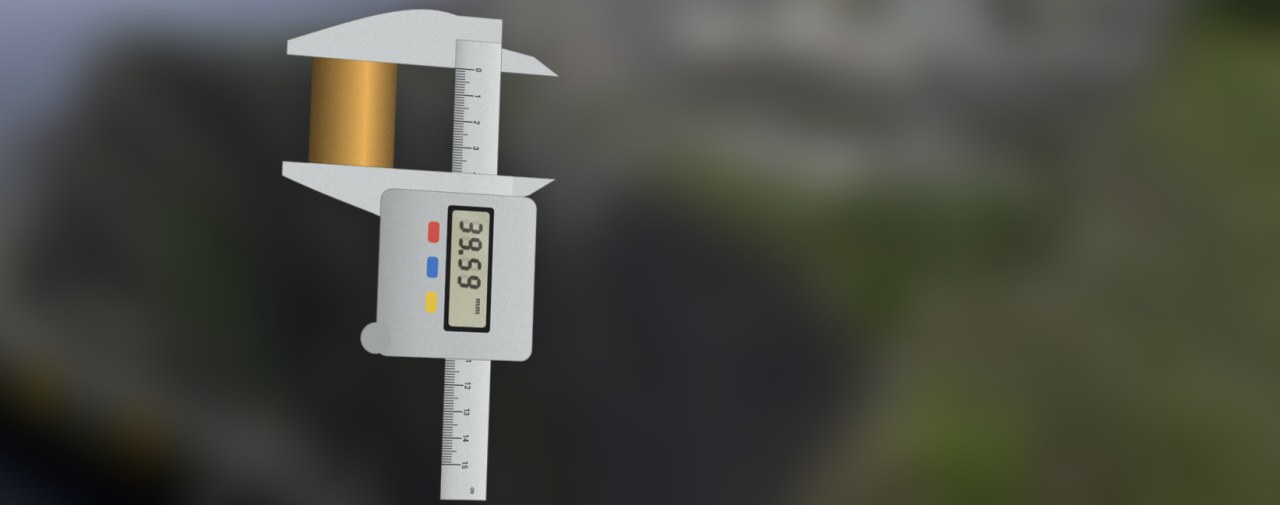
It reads 39.59 mm
